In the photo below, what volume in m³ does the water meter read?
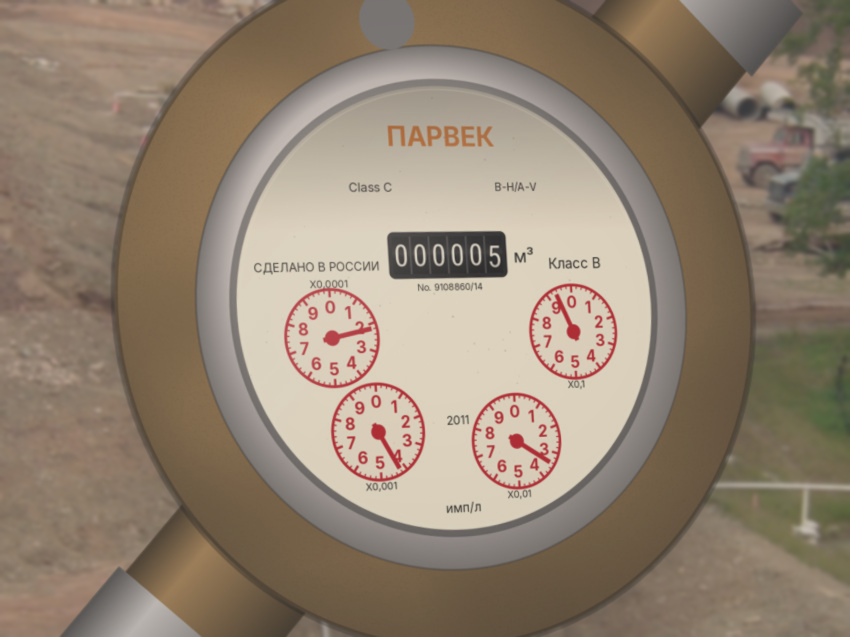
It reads 4.9342 m³
